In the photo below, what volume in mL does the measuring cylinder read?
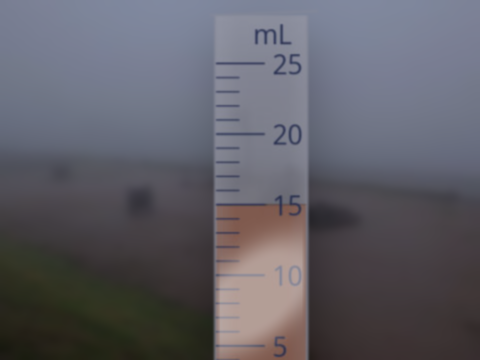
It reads 15 mL
